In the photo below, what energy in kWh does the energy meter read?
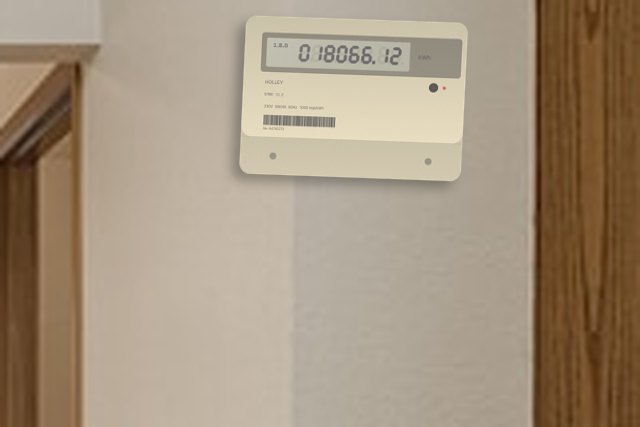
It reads 18066.12 kWh
